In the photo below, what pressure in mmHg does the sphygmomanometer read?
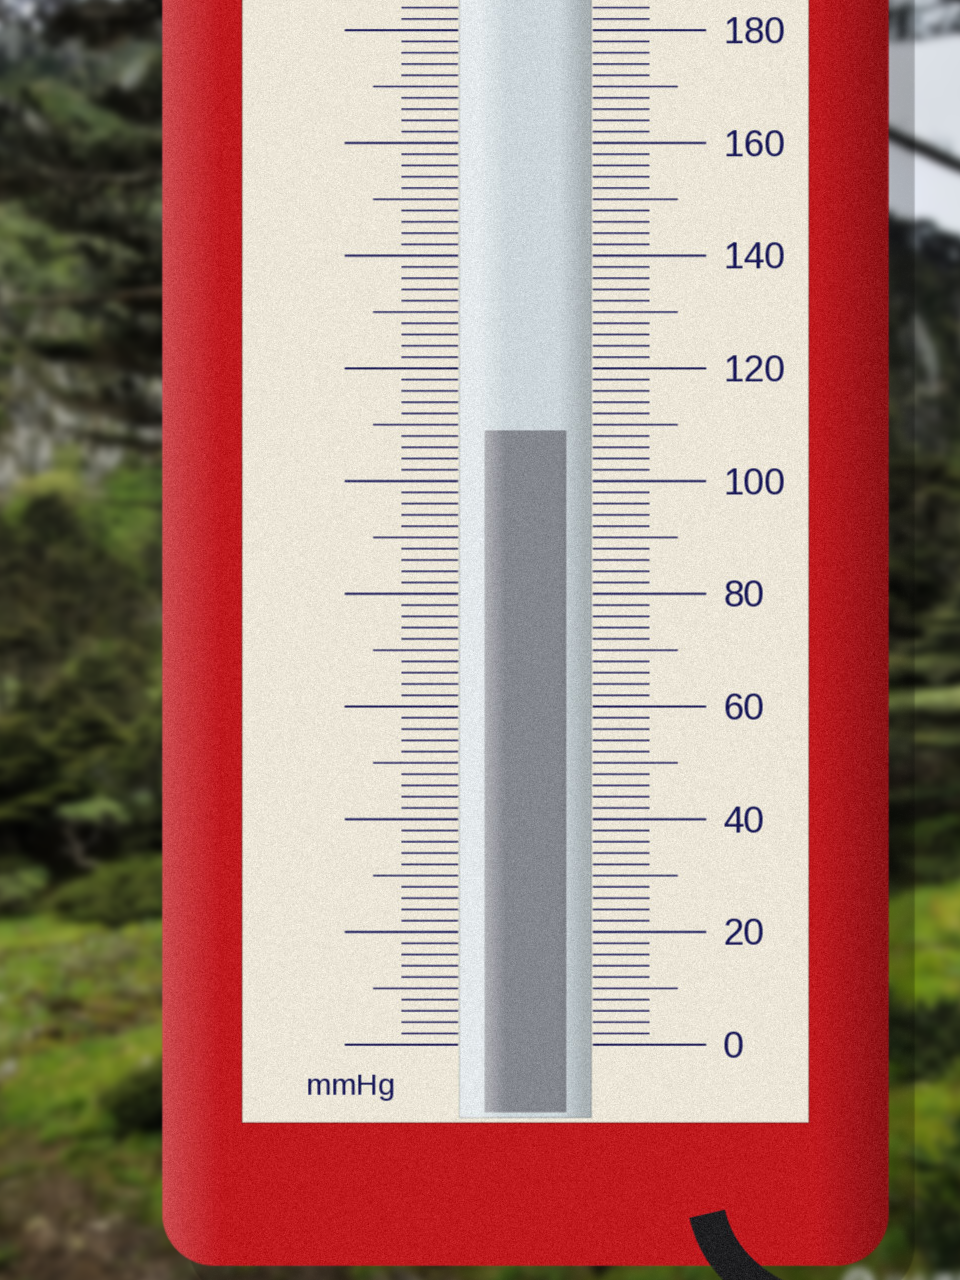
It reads 109 mmHg
